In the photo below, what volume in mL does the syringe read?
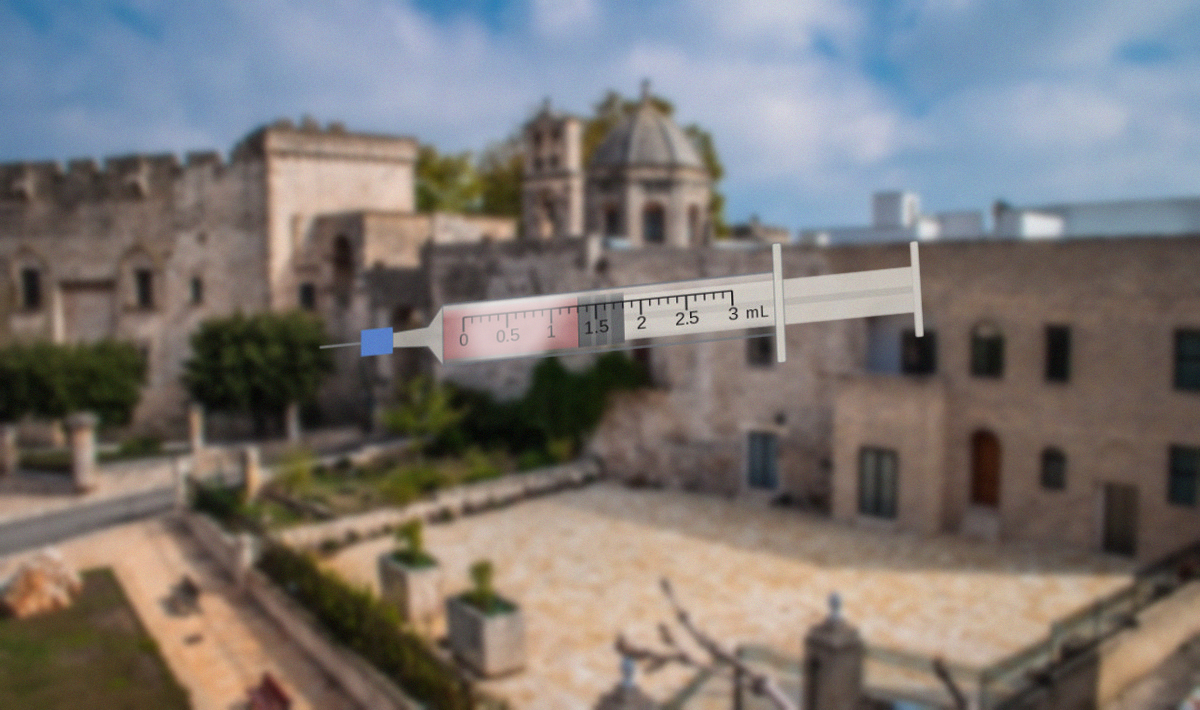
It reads 1.3 mL
